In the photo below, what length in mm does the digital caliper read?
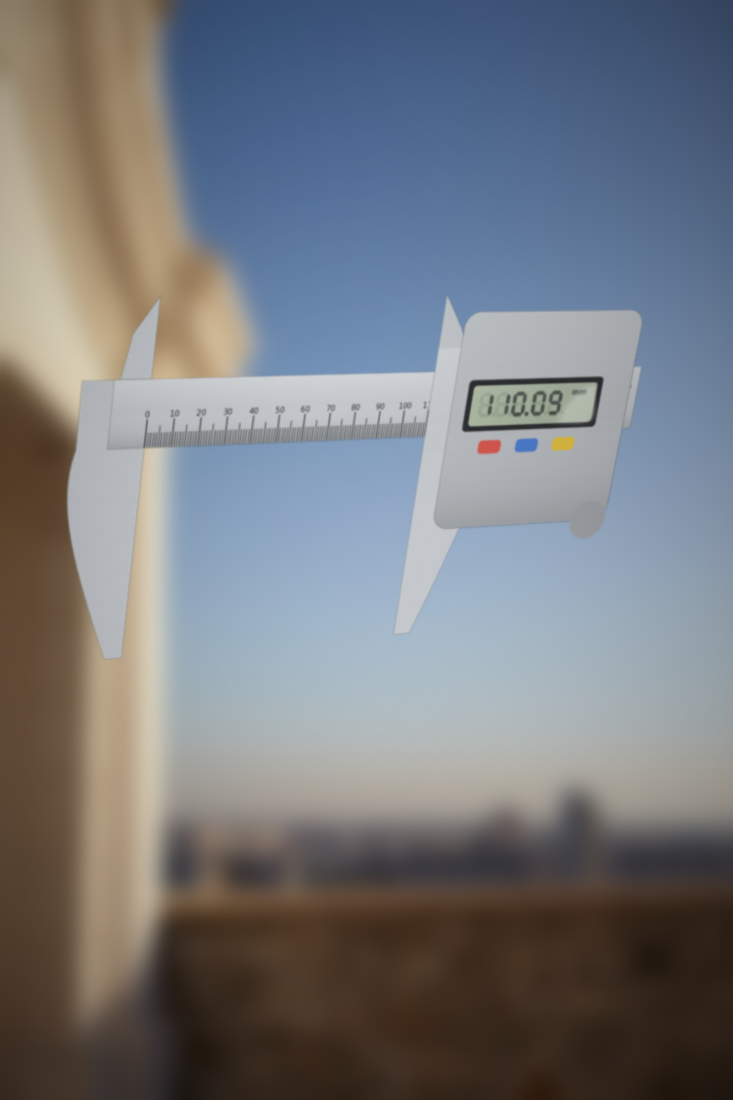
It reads 110.09 mm
